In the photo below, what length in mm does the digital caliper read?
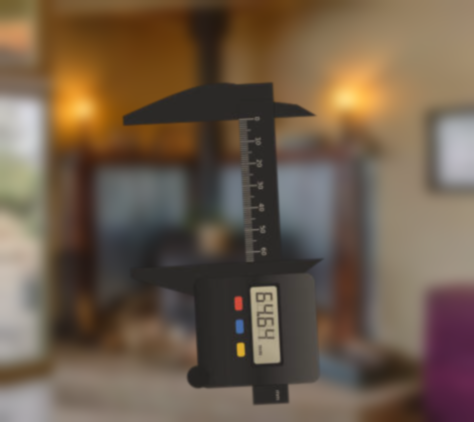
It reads 64.64 mm
